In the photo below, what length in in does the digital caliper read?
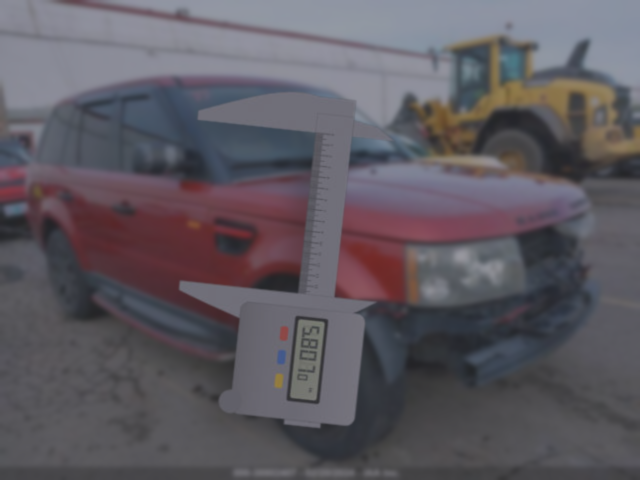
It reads 5.8070 in
